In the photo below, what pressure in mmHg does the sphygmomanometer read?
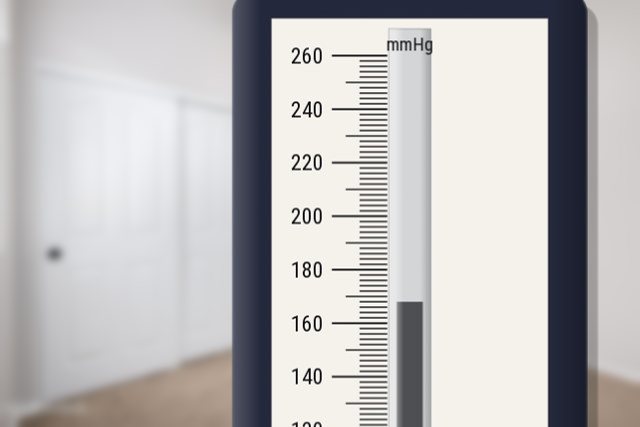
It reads 168 mmHg
